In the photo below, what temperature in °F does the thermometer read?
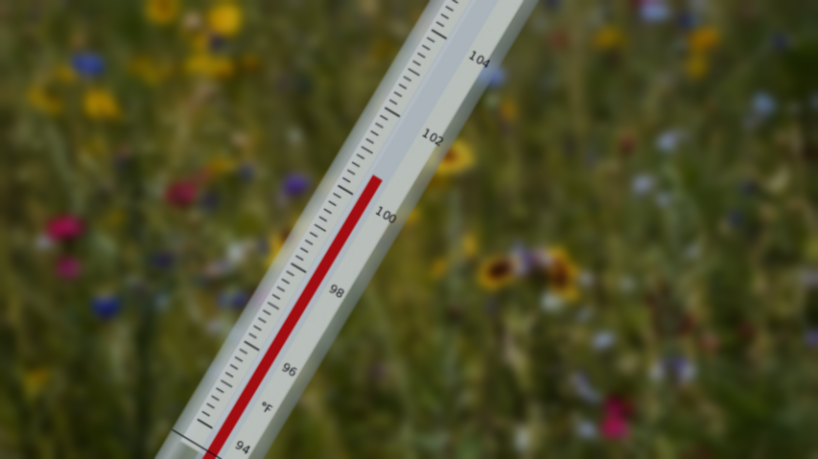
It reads 100.6 °F
